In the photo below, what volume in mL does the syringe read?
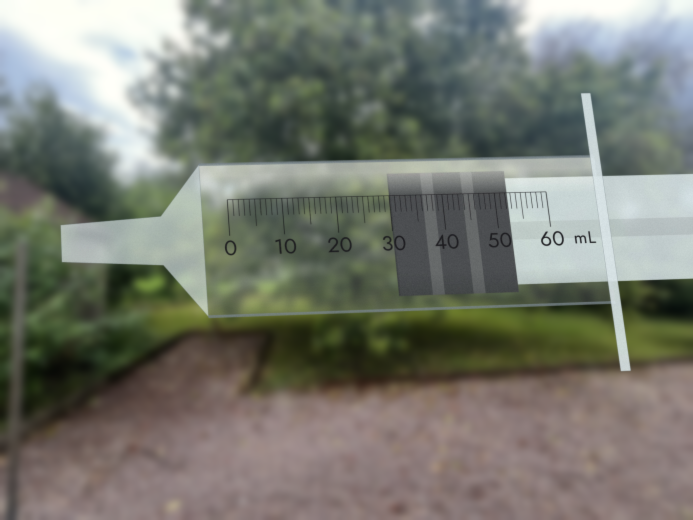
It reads 30 mL
